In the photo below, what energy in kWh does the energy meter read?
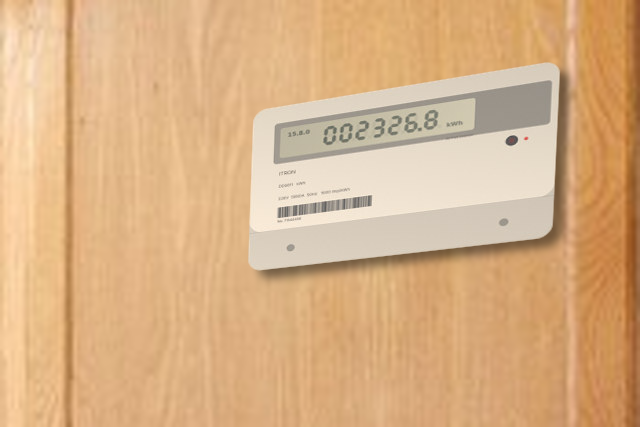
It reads 2326.8 kWh
